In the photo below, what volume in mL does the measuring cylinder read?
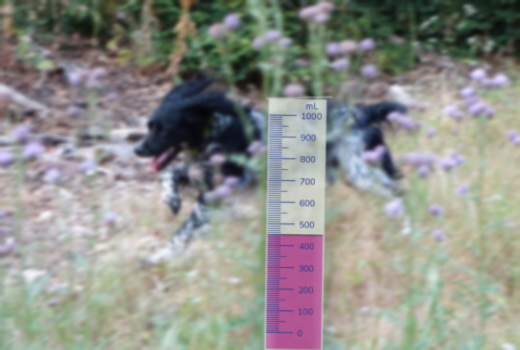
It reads 450 mL
